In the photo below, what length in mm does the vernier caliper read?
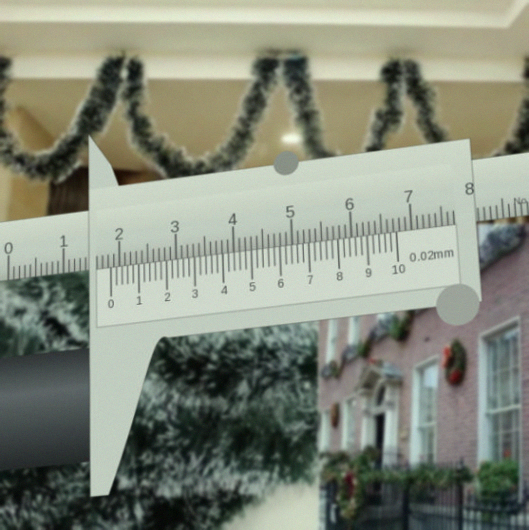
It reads 18.5 mm
